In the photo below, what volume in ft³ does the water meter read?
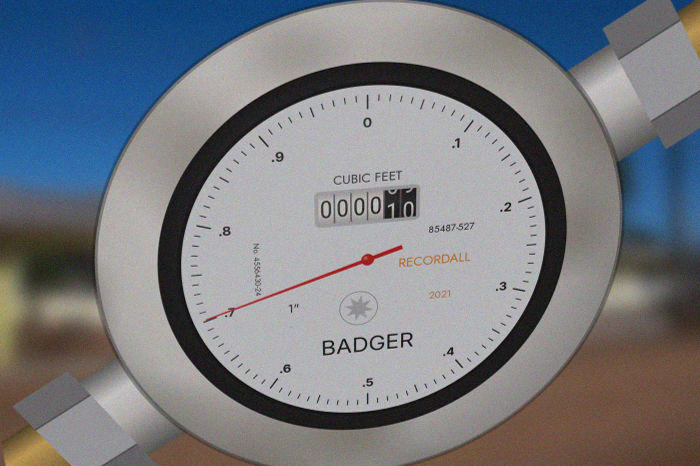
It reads 9.70 ft³
